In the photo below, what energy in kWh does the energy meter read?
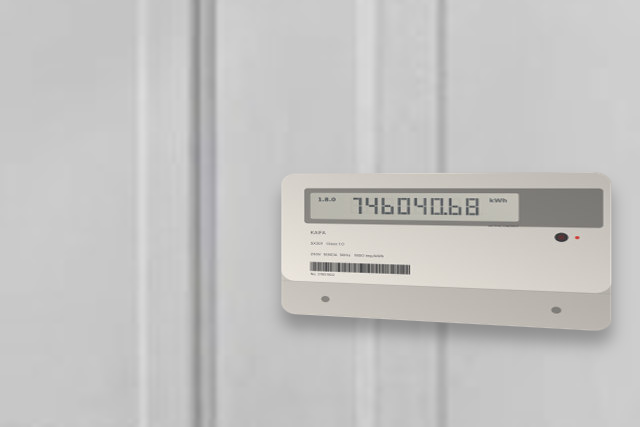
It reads 746040.68 kWh
